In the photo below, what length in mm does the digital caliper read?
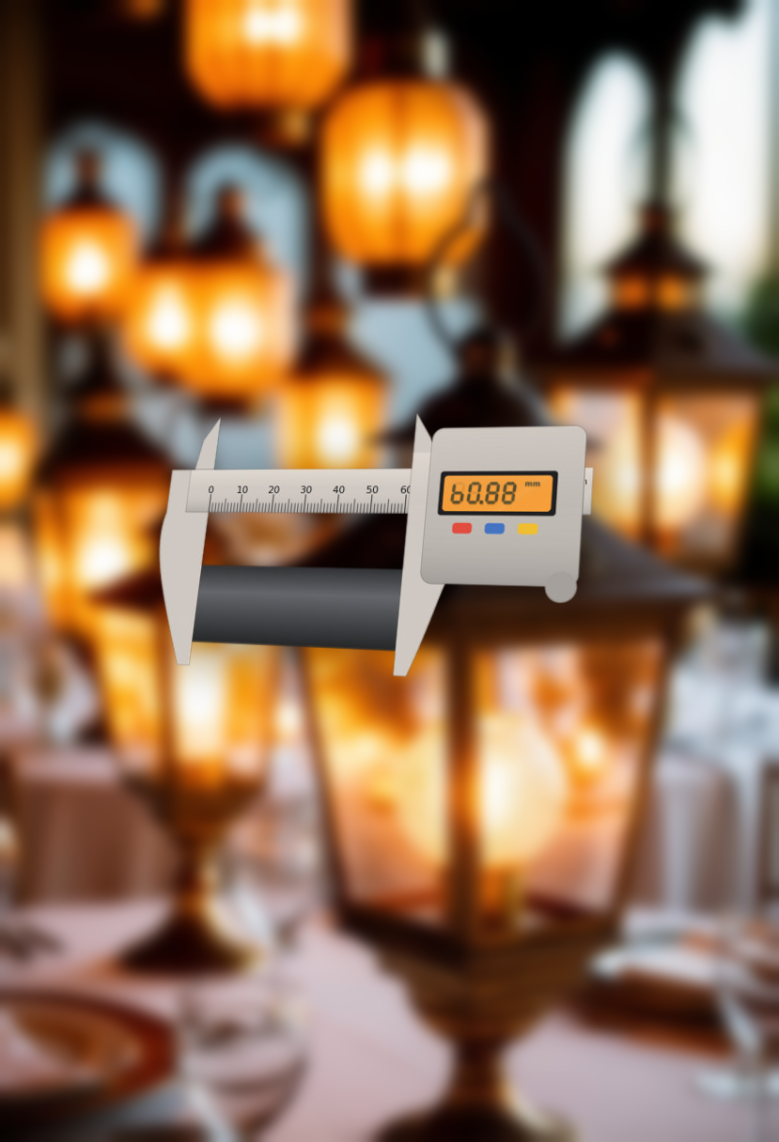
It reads 60.88 mm
